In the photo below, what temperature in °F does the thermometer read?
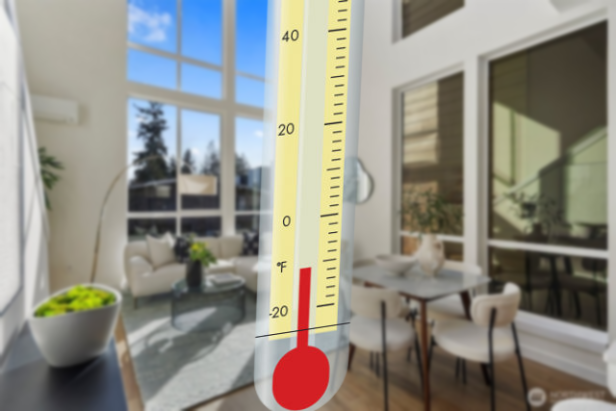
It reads -11 °F
